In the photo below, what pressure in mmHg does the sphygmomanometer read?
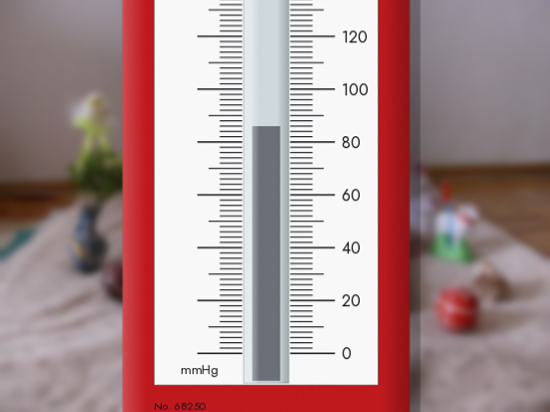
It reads 86 mmHg
